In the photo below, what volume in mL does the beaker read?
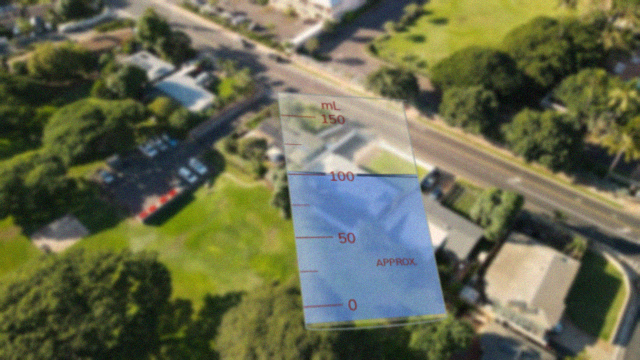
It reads 100 mL
